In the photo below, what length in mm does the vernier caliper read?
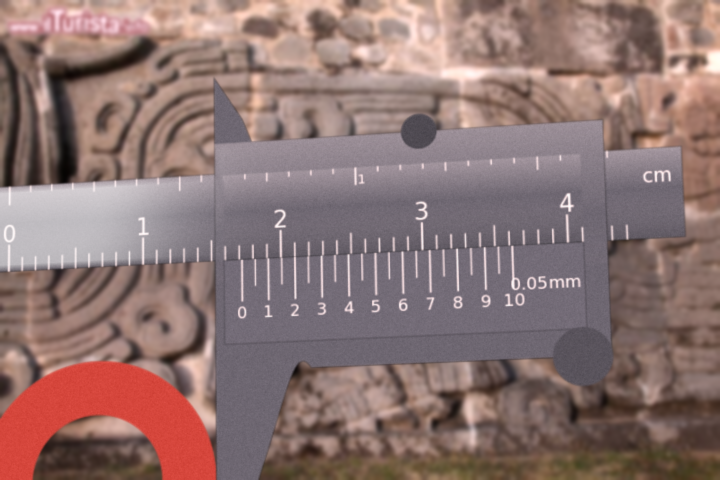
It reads 17.2 mm
